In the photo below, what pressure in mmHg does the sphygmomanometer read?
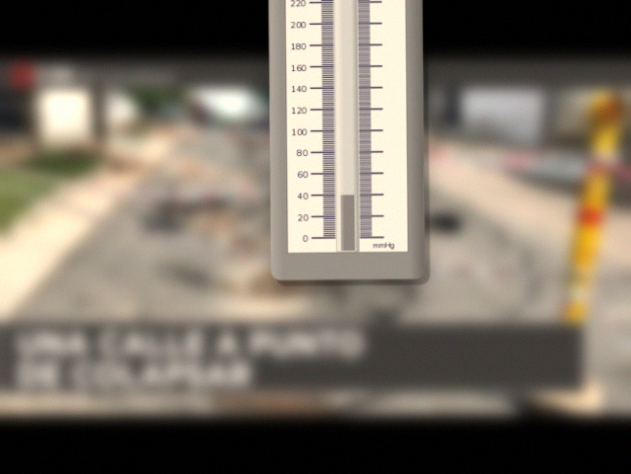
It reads 40 mmHg
